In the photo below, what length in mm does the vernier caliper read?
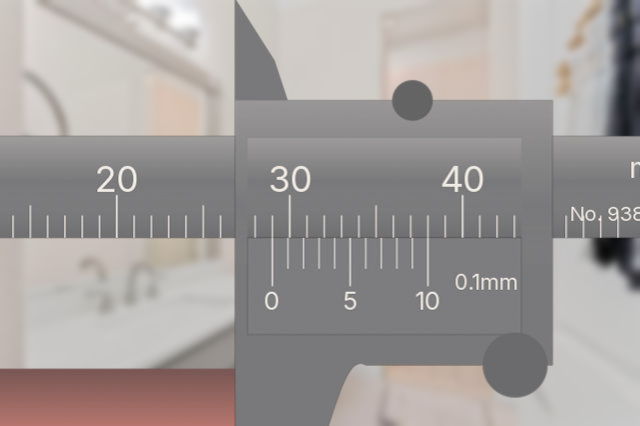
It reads 29.0 mm
